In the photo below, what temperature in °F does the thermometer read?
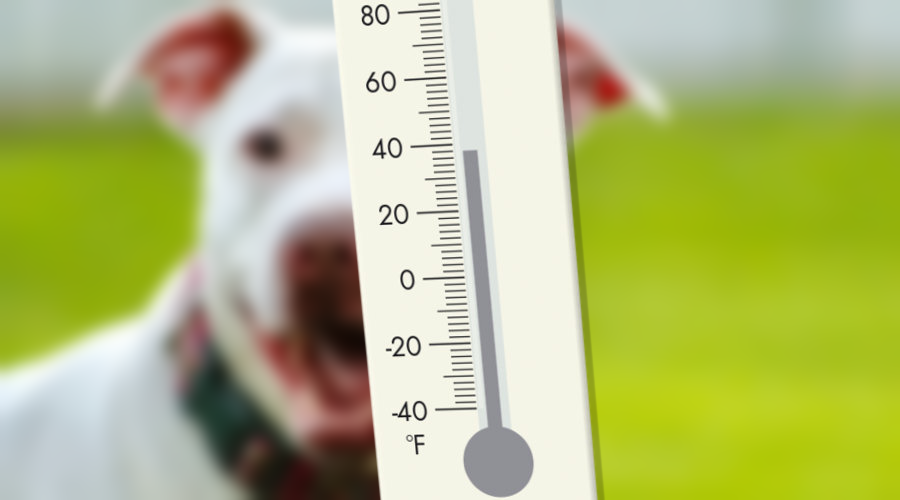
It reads 38 °F
